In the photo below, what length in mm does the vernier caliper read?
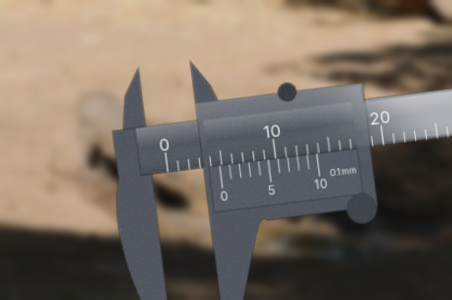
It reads 4.8 mm
